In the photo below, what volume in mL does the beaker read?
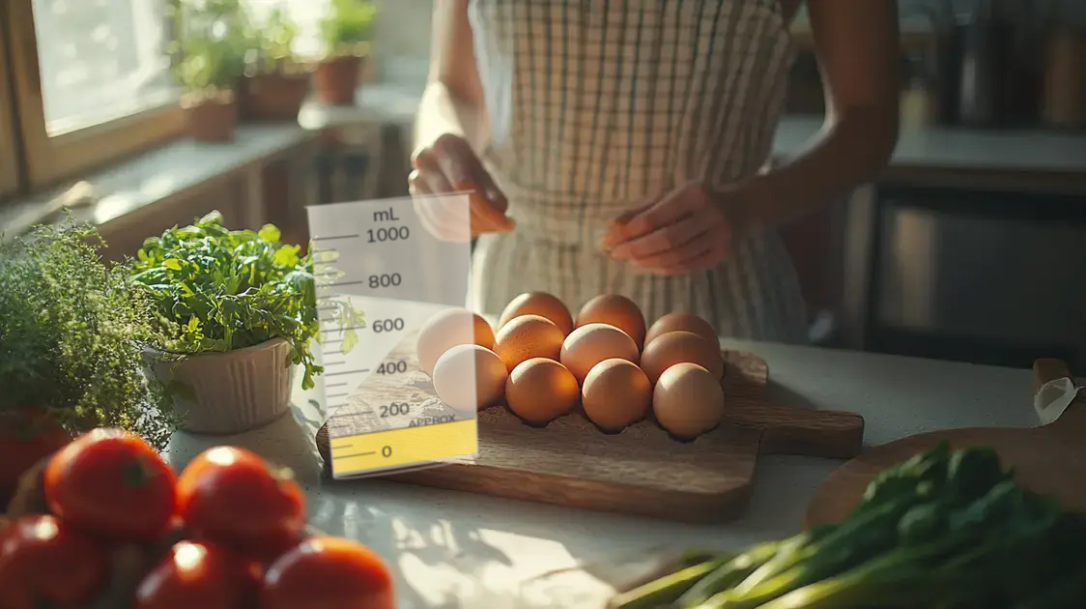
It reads 100 mL
